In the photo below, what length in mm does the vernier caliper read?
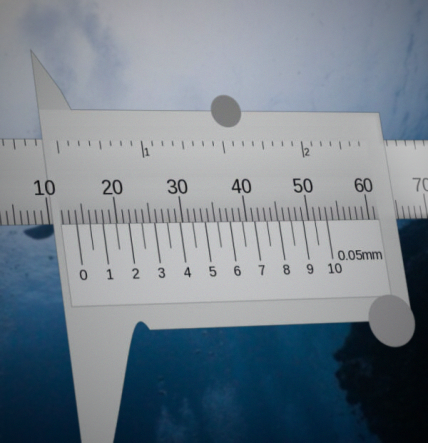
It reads 14.0 mm
